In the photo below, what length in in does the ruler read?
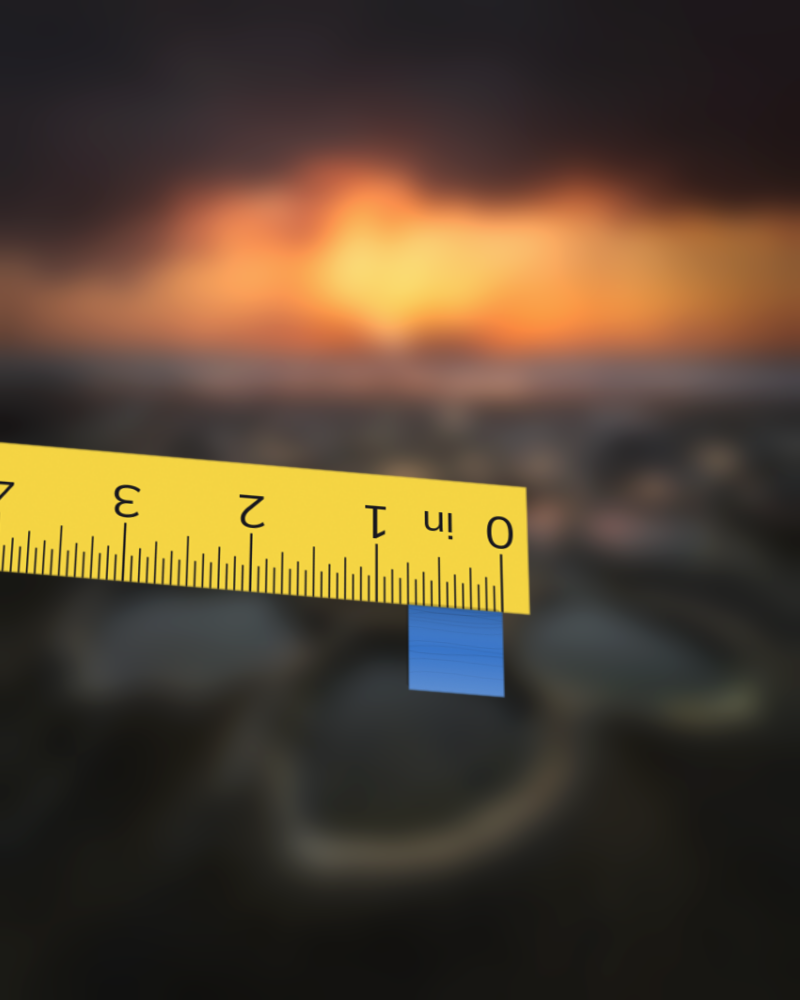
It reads 0.75 in
